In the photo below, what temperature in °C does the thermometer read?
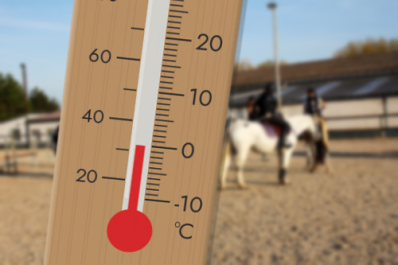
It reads 0 °C
